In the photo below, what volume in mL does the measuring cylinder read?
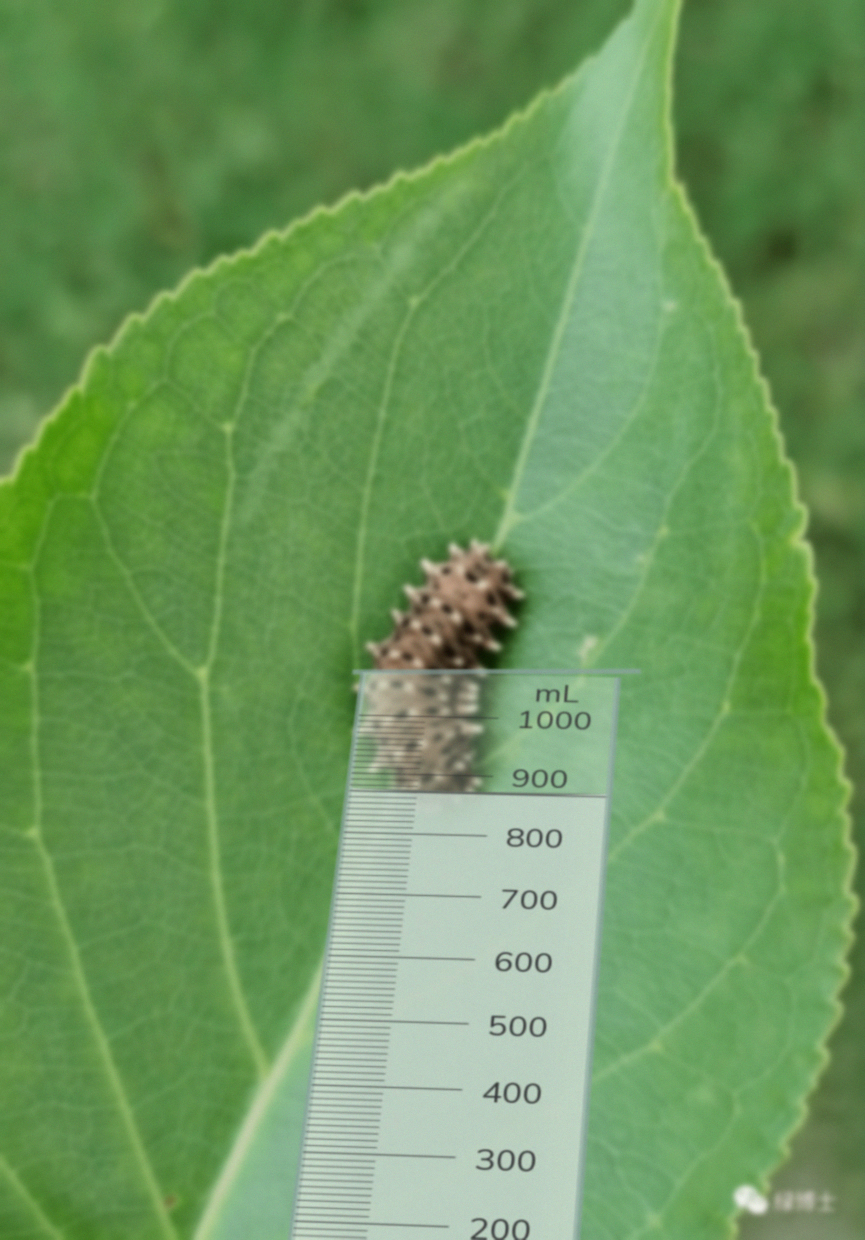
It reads 870 mL
